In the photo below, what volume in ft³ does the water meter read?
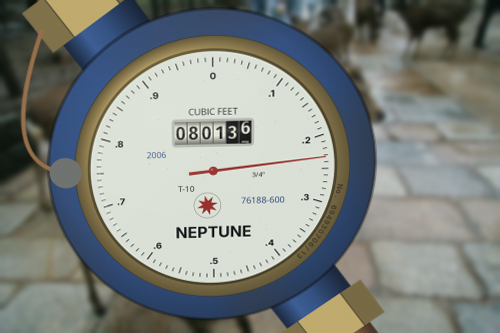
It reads 80136.23 ft³
